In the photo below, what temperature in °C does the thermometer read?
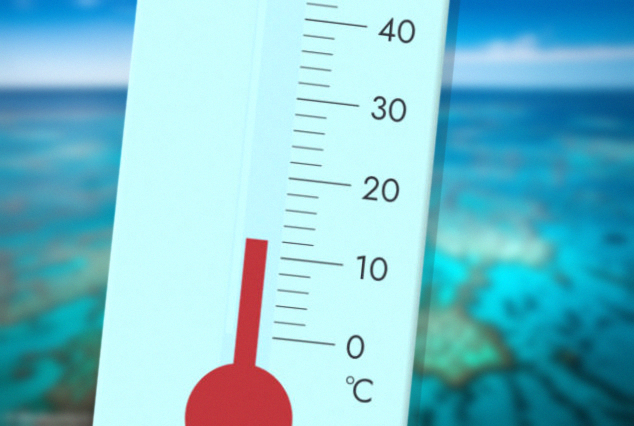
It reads 12 °C
